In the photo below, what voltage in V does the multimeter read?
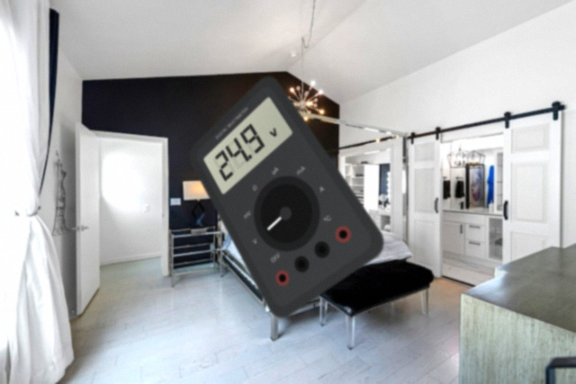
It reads 24.9 V
